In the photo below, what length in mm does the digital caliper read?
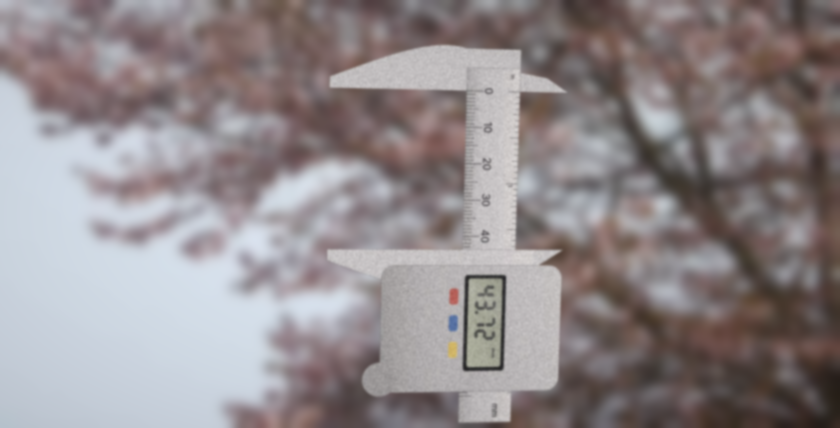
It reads 43.72 mm
